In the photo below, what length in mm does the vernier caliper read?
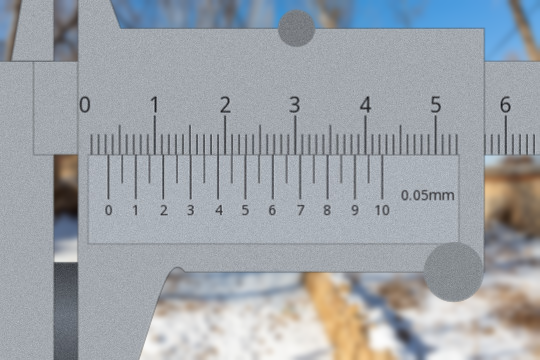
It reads 3.4 mm
